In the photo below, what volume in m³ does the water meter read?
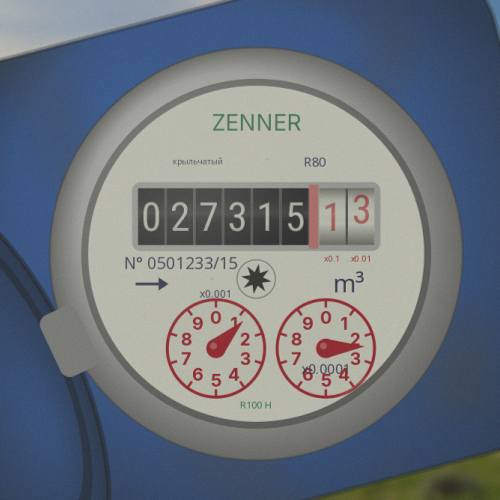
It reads 27315.1312 m³
